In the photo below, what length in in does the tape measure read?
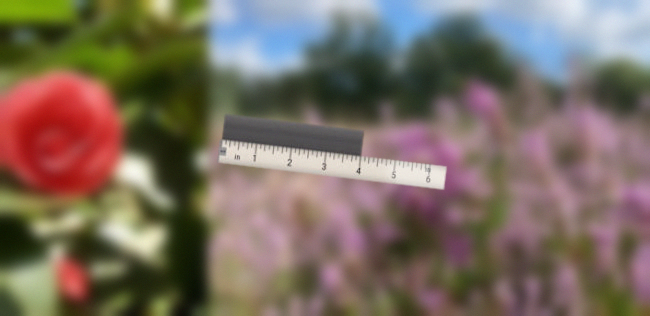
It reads 4 in
